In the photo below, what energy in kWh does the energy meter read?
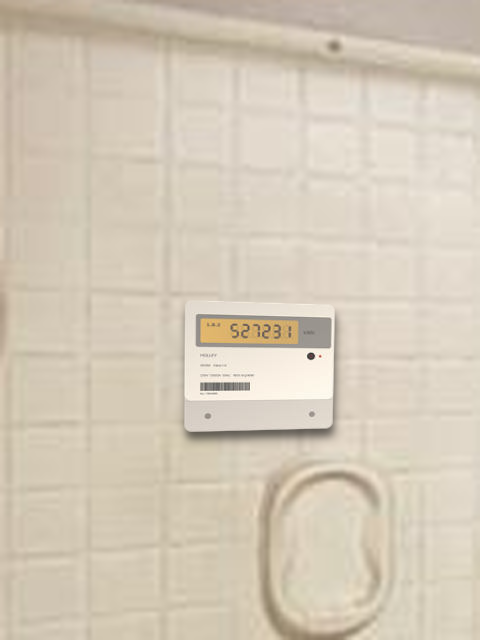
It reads 527231 kWh
